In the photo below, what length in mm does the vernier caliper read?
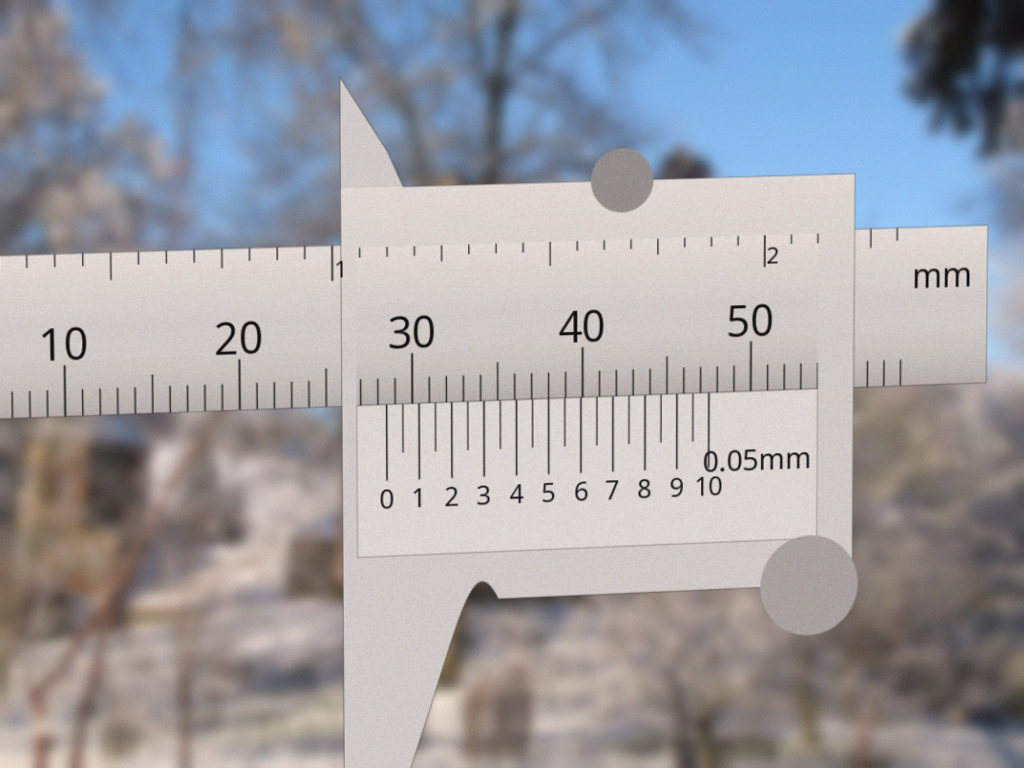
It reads 28.5 mm
